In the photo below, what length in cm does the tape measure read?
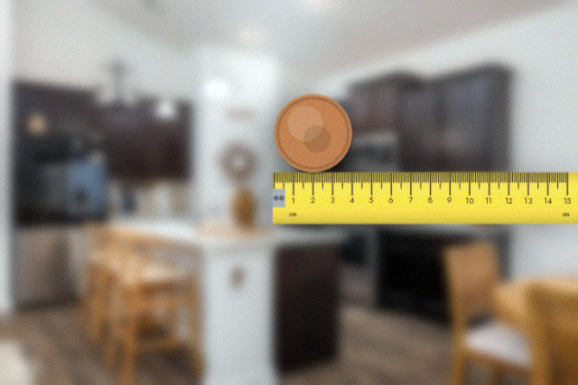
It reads 4 cm
